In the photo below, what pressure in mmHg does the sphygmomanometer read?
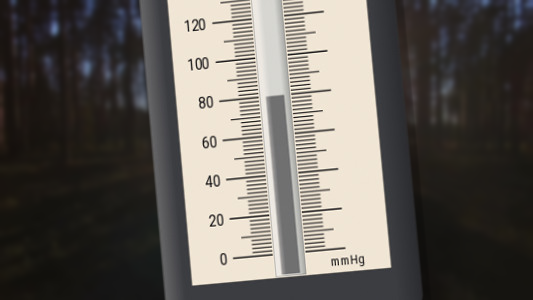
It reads 80 mmHg
